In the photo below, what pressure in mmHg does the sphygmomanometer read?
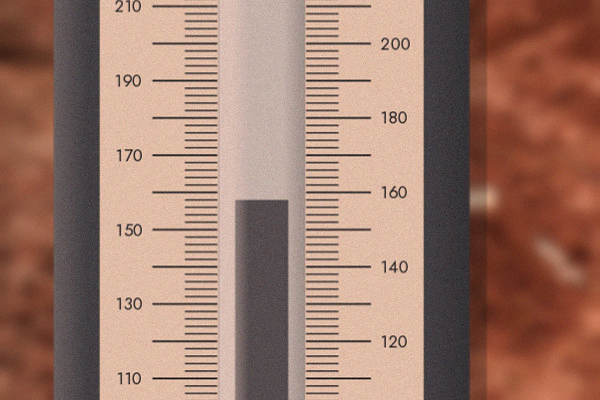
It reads 158 mmHg
